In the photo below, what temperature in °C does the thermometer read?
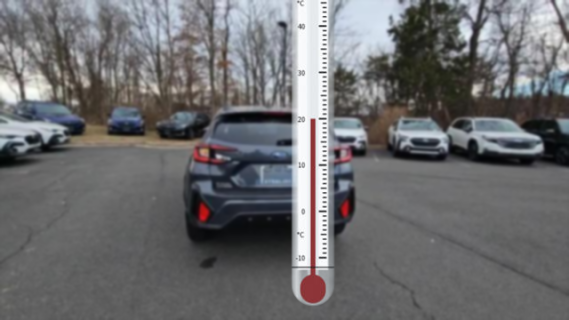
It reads 20 °C
